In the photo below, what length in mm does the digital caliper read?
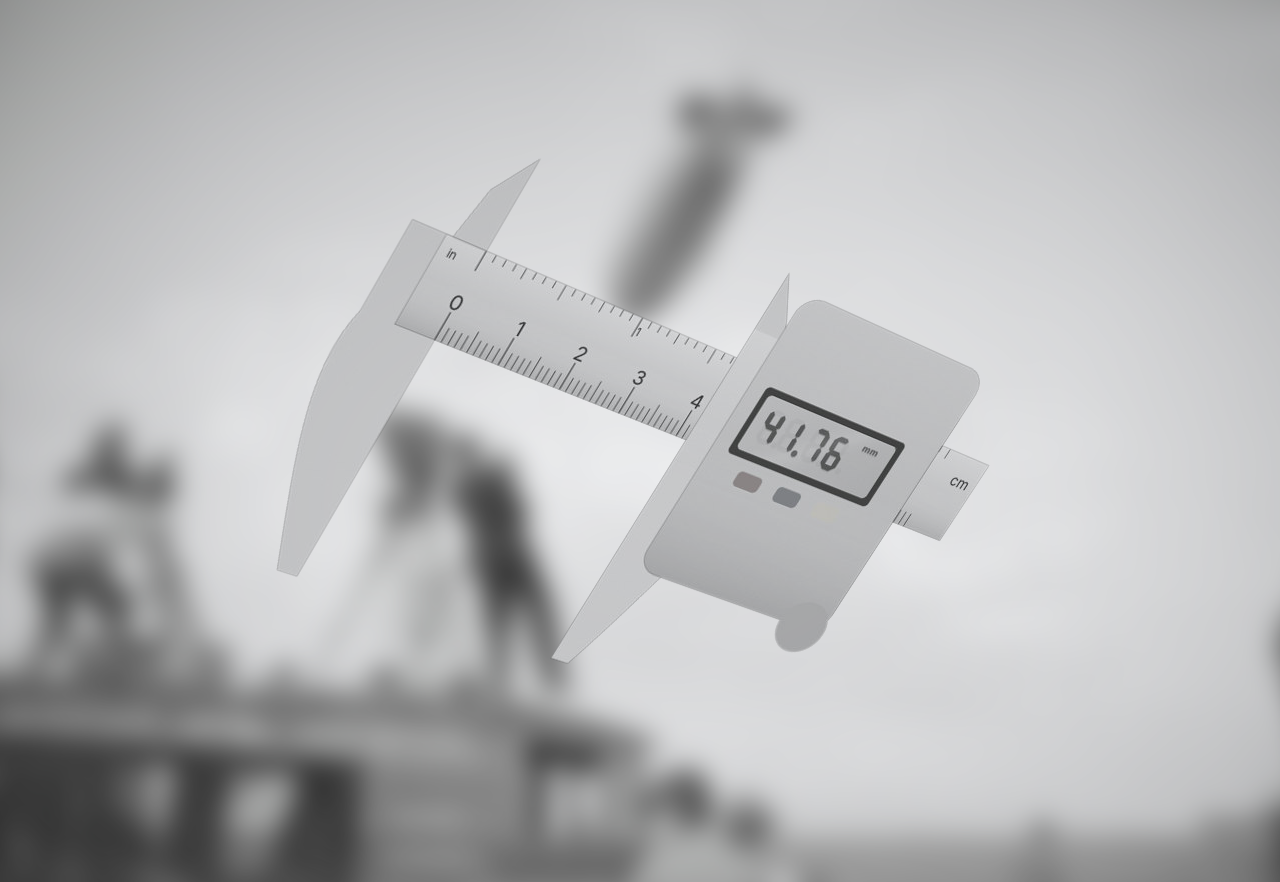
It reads 41.76 mm
